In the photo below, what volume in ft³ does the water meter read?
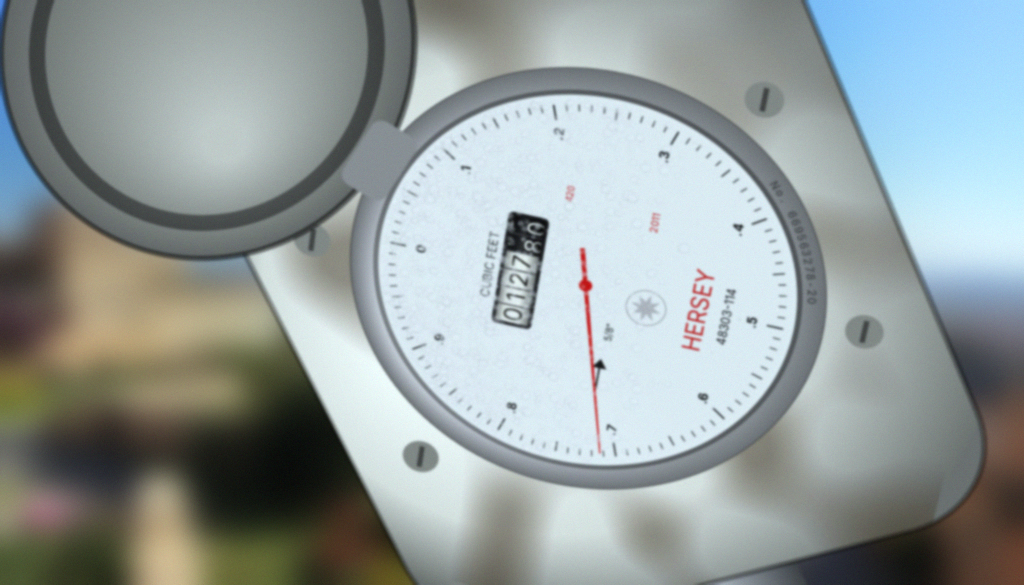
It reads 12779.71 ft³
